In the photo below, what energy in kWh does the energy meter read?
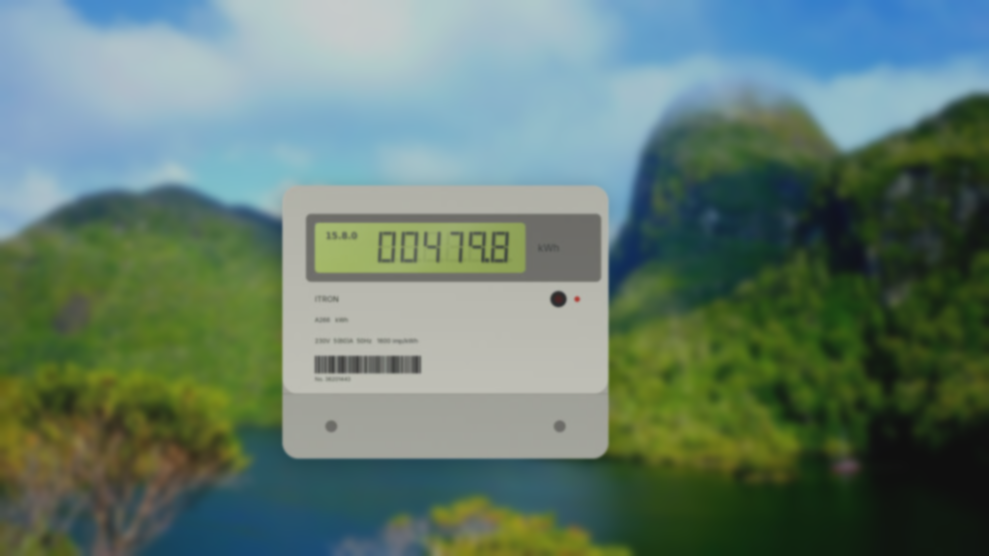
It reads 479.8 kWh
